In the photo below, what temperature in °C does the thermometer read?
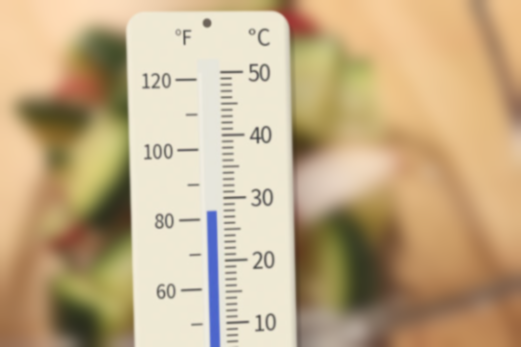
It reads 28 °C
